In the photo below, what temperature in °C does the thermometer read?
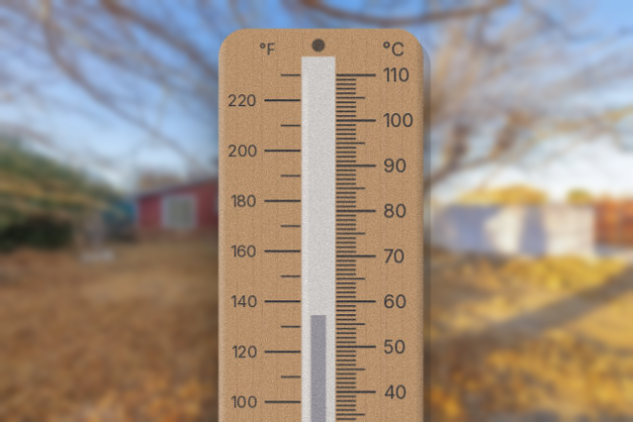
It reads 57 °C
